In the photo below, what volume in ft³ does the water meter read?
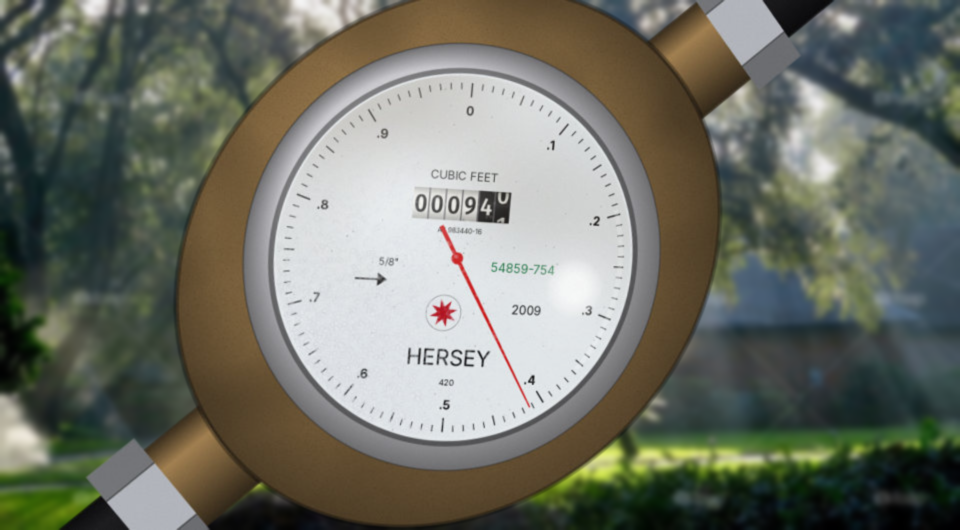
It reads 940.41 ft³
